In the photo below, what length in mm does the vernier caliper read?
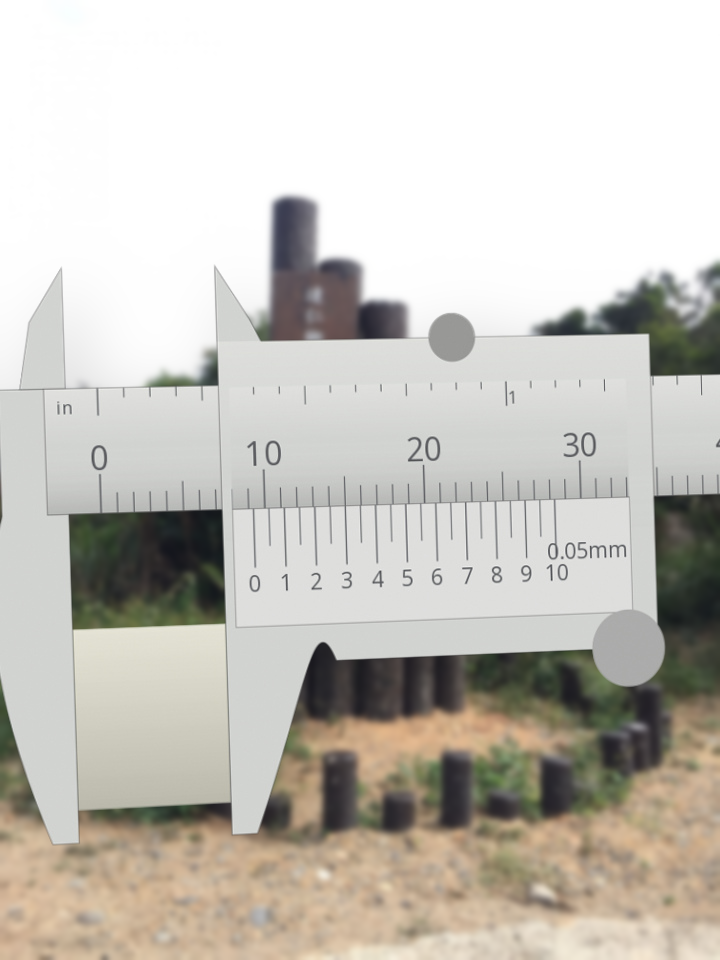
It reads 9.3 mm
